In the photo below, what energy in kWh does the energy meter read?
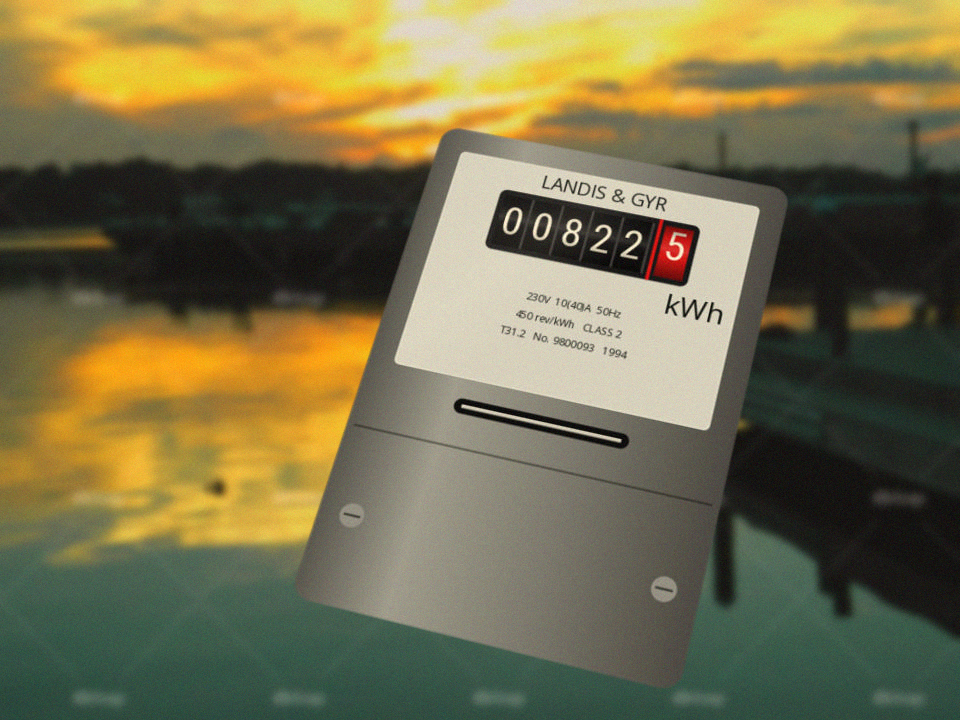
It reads 822.5 kWh
